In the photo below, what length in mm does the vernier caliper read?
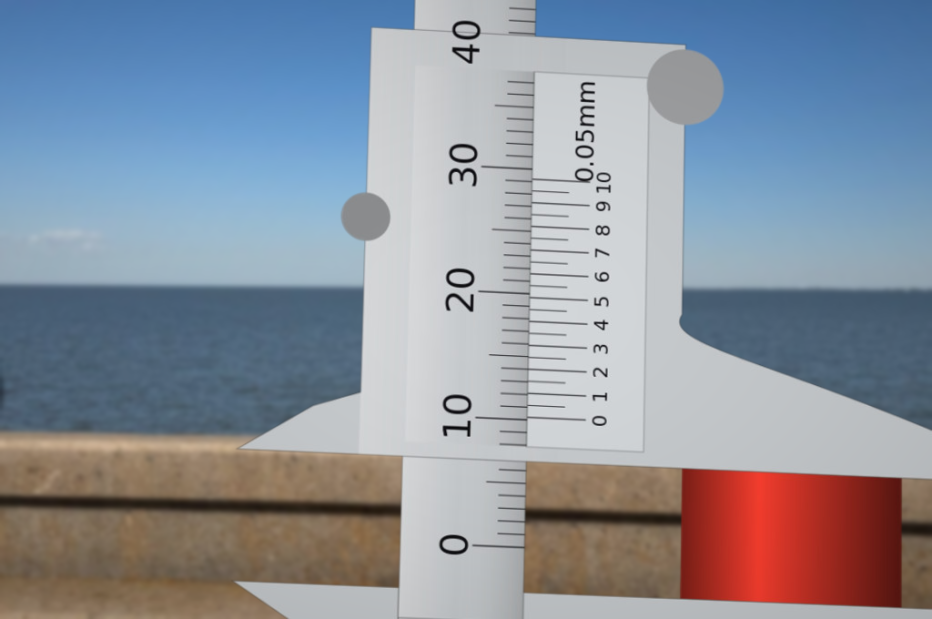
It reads 10.2 mm
